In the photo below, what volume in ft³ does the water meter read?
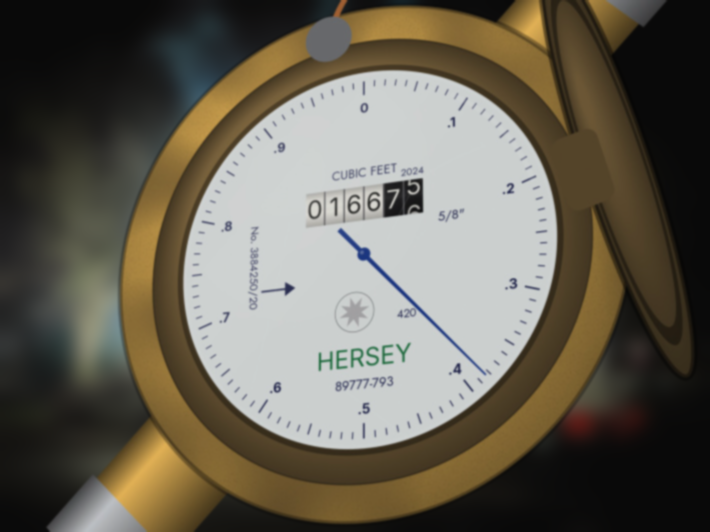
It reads 16675.38 ft³
